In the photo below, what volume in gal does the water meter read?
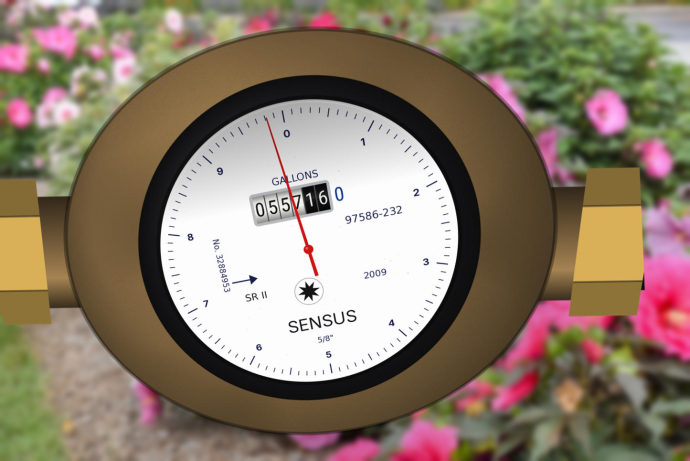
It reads 557159.8 gal
